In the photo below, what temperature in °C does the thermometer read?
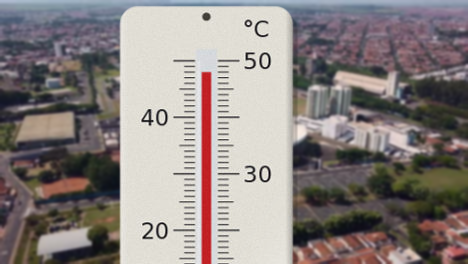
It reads 48 °C
